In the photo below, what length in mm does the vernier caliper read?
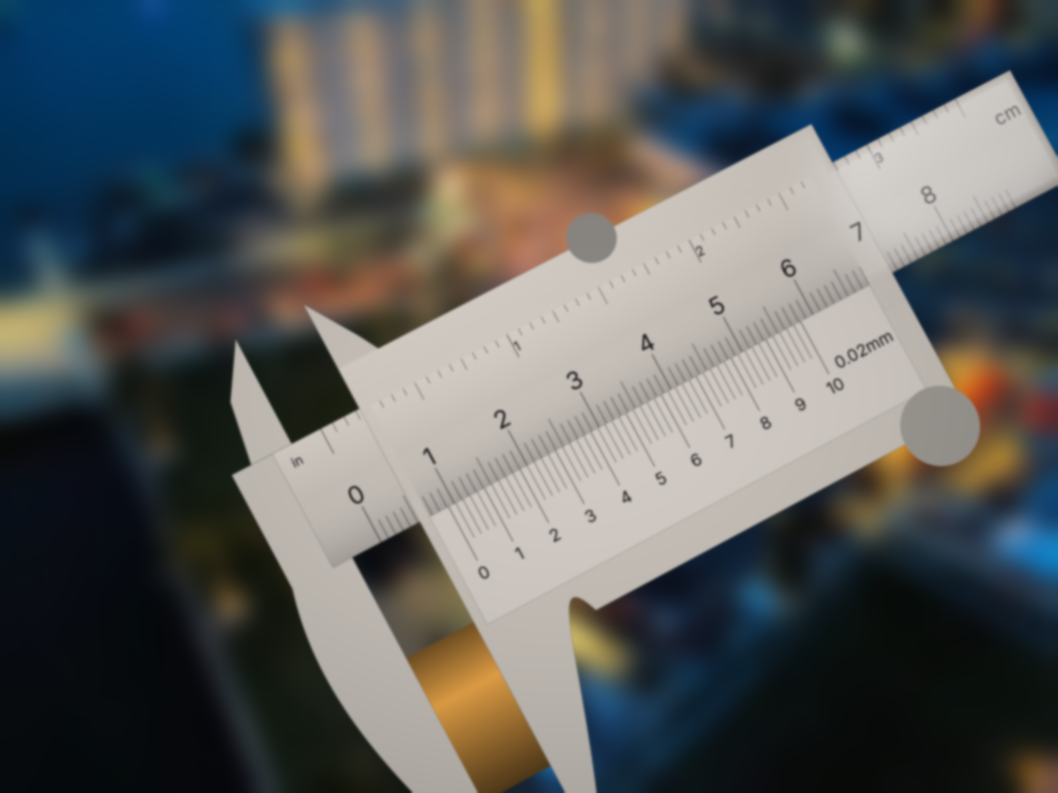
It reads 9.2 mm
